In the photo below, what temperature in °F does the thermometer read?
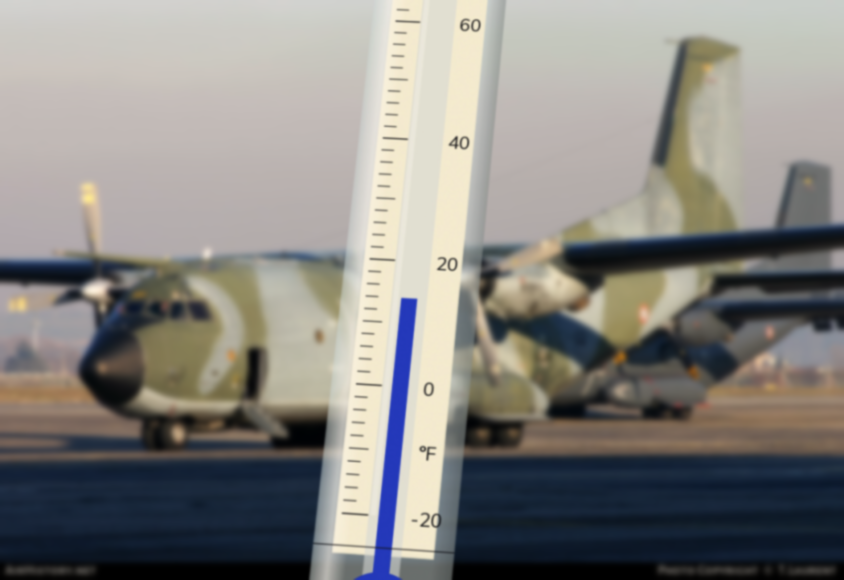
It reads 14 °F
